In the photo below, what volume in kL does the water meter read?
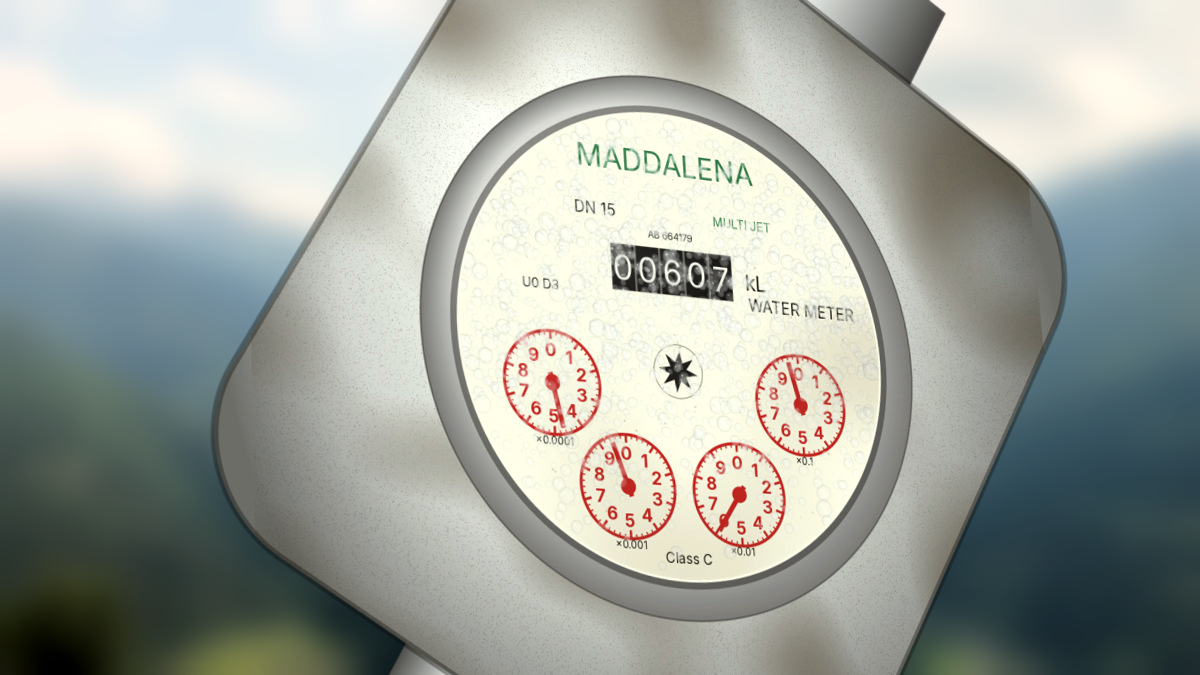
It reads 606.9594 kL
